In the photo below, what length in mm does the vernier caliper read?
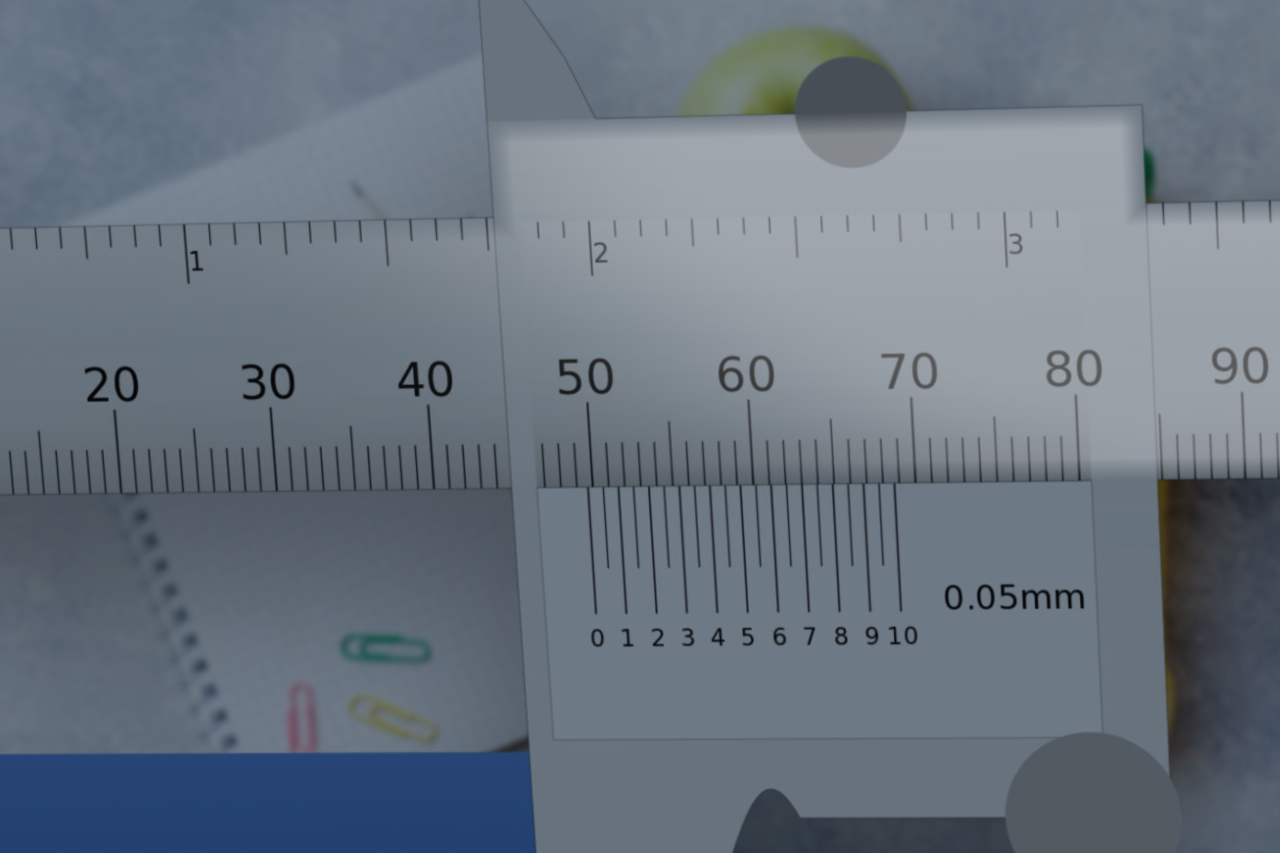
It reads 49.7 mm
